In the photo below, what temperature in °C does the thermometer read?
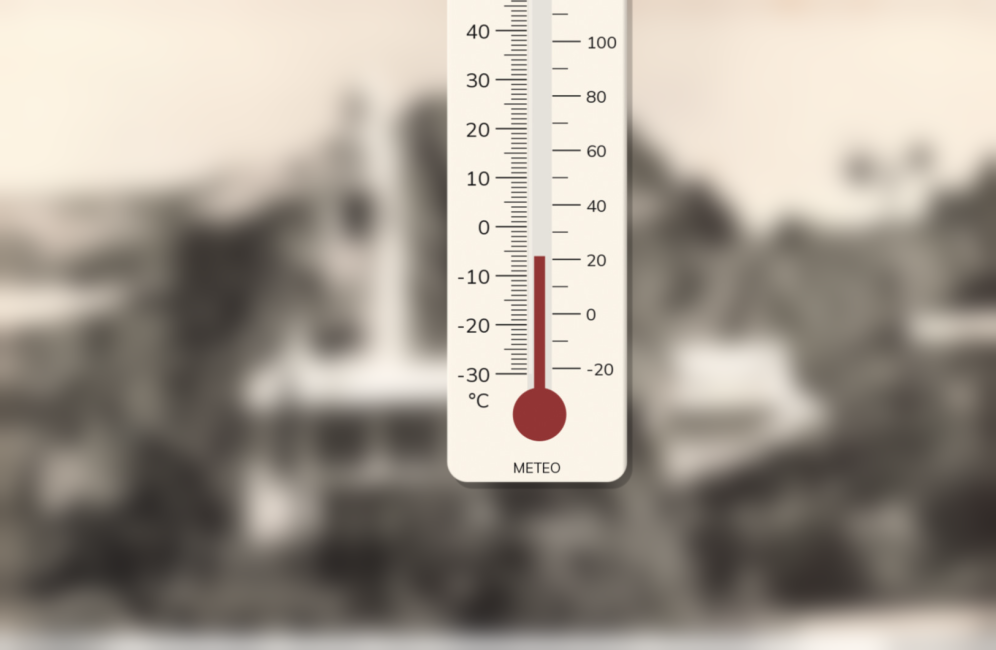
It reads -6 °C
